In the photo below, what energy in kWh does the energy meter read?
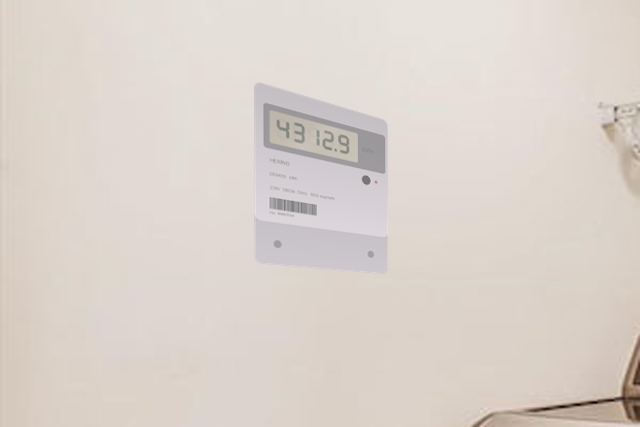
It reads 4312.9 kWh
